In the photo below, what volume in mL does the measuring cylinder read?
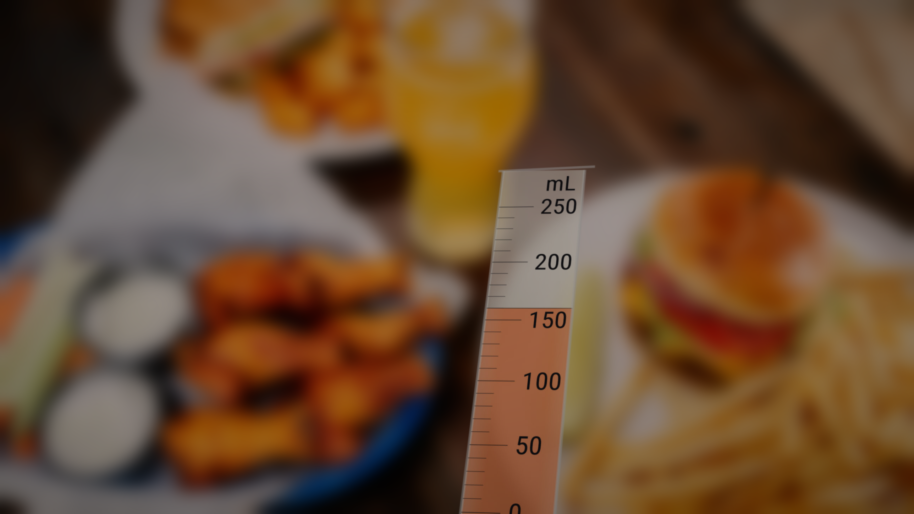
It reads 160 mL
